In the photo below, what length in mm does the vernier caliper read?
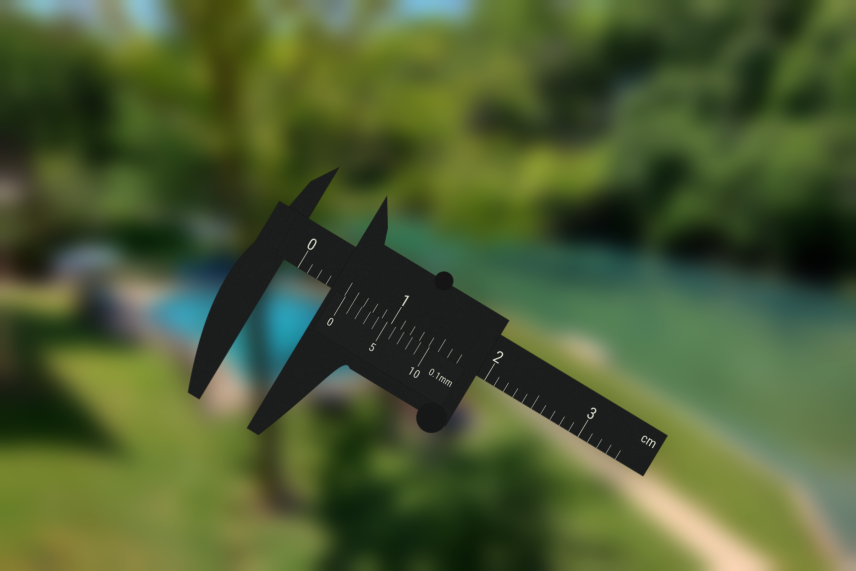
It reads 5.1 mm
